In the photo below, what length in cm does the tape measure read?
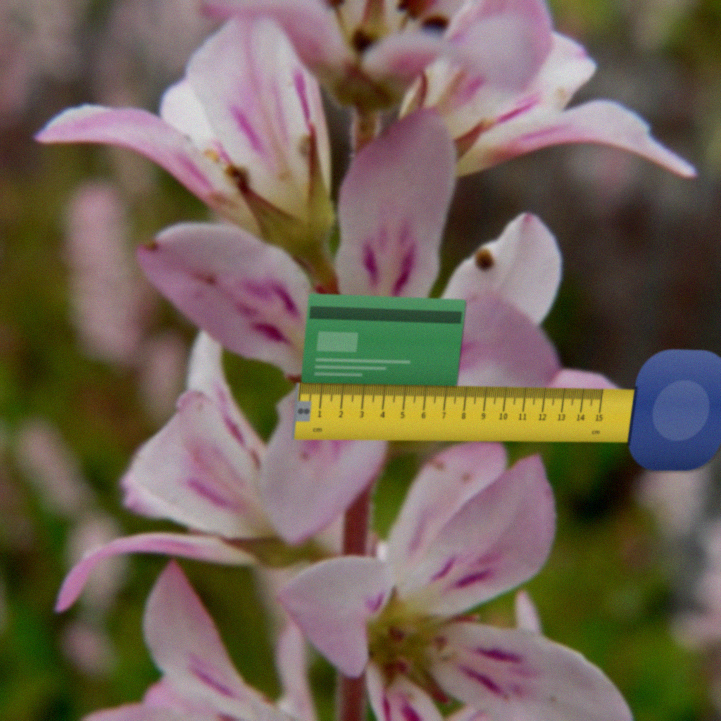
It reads 7.5 cm
